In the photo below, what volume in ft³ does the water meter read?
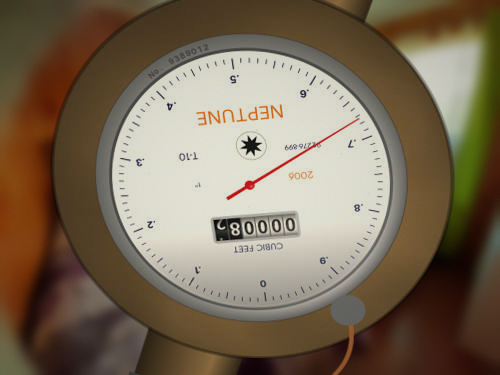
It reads 81.67 ft³
